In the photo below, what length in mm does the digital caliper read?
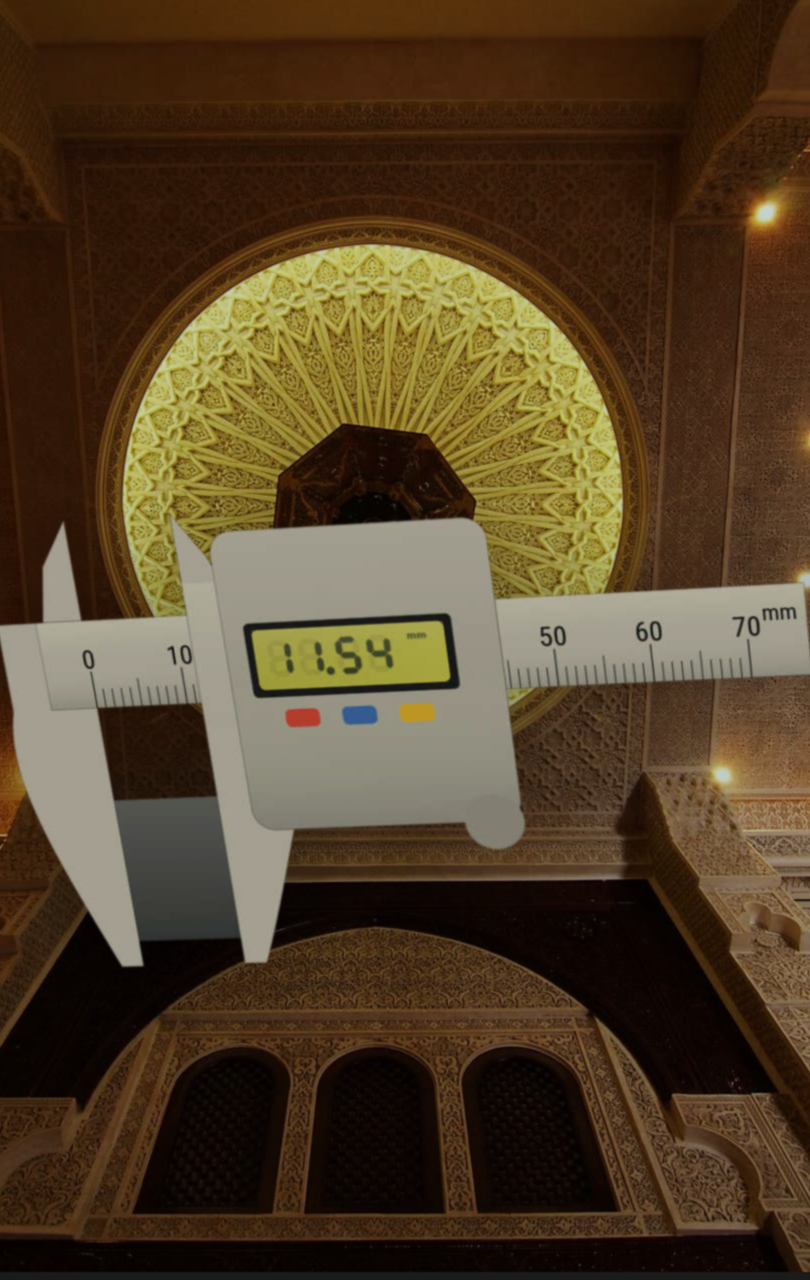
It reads 11.54 mm
